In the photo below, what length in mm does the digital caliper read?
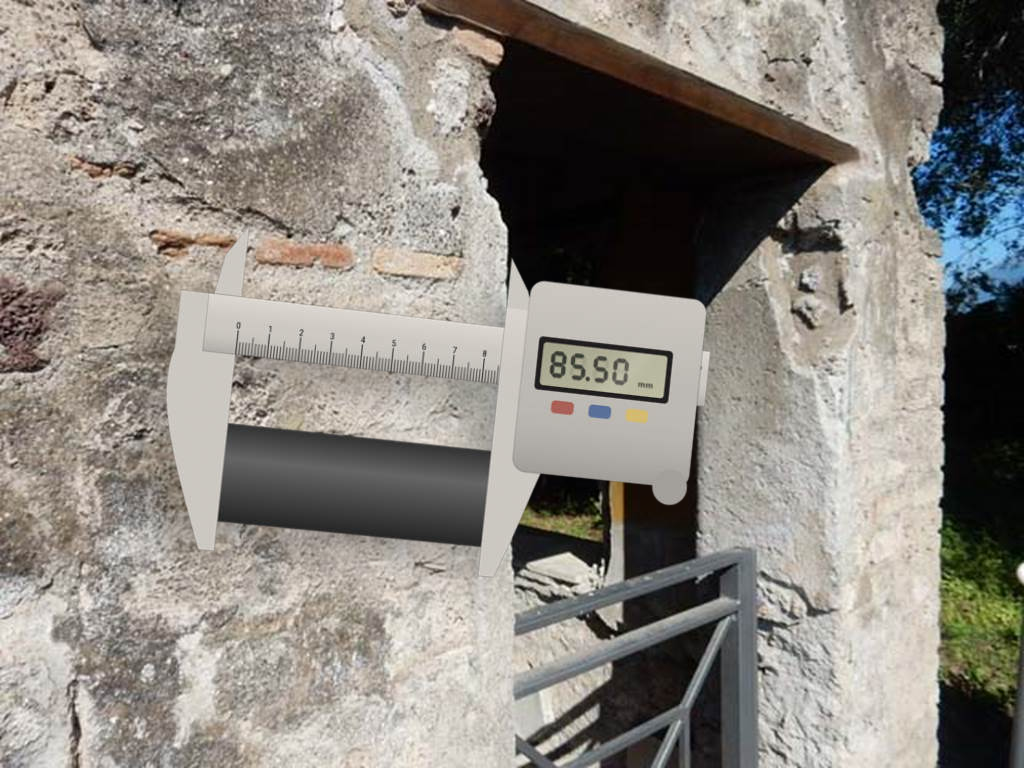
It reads 85.50 mm
